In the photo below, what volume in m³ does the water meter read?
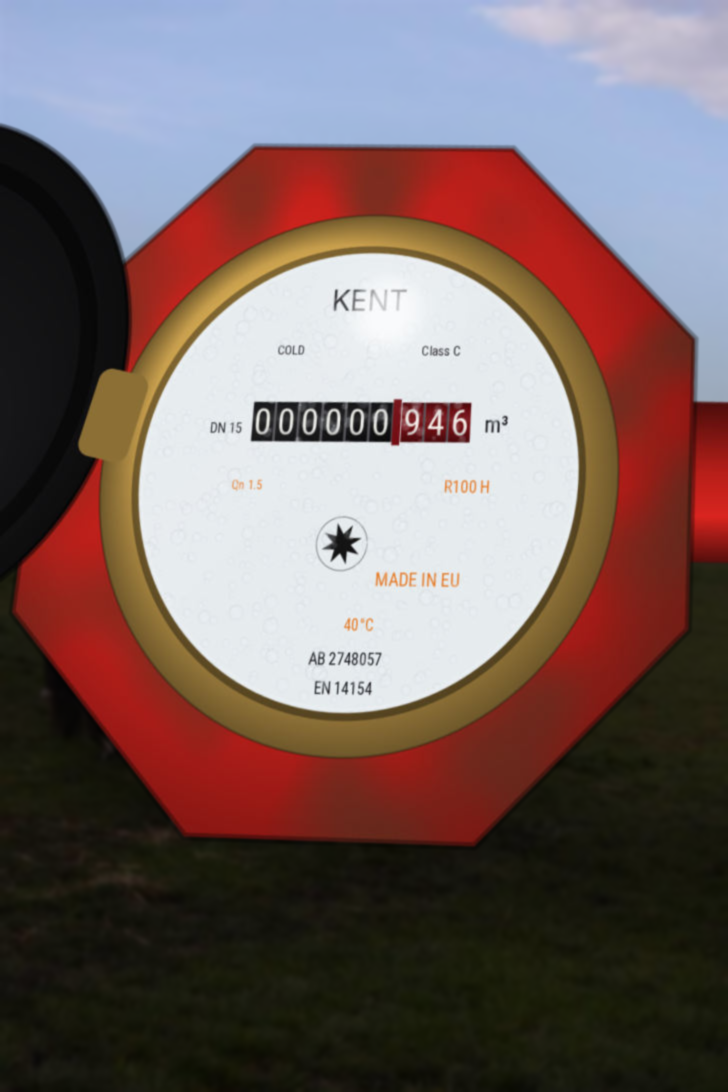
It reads 0.946 m³
